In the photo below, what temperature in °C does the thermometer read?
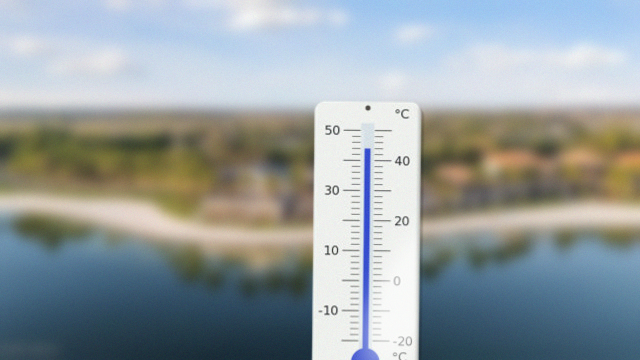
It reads 44 °C
